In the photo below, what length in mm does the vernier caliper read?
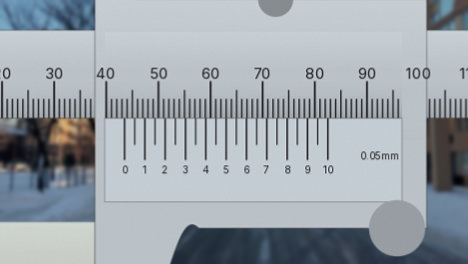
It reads 43.5 mm
